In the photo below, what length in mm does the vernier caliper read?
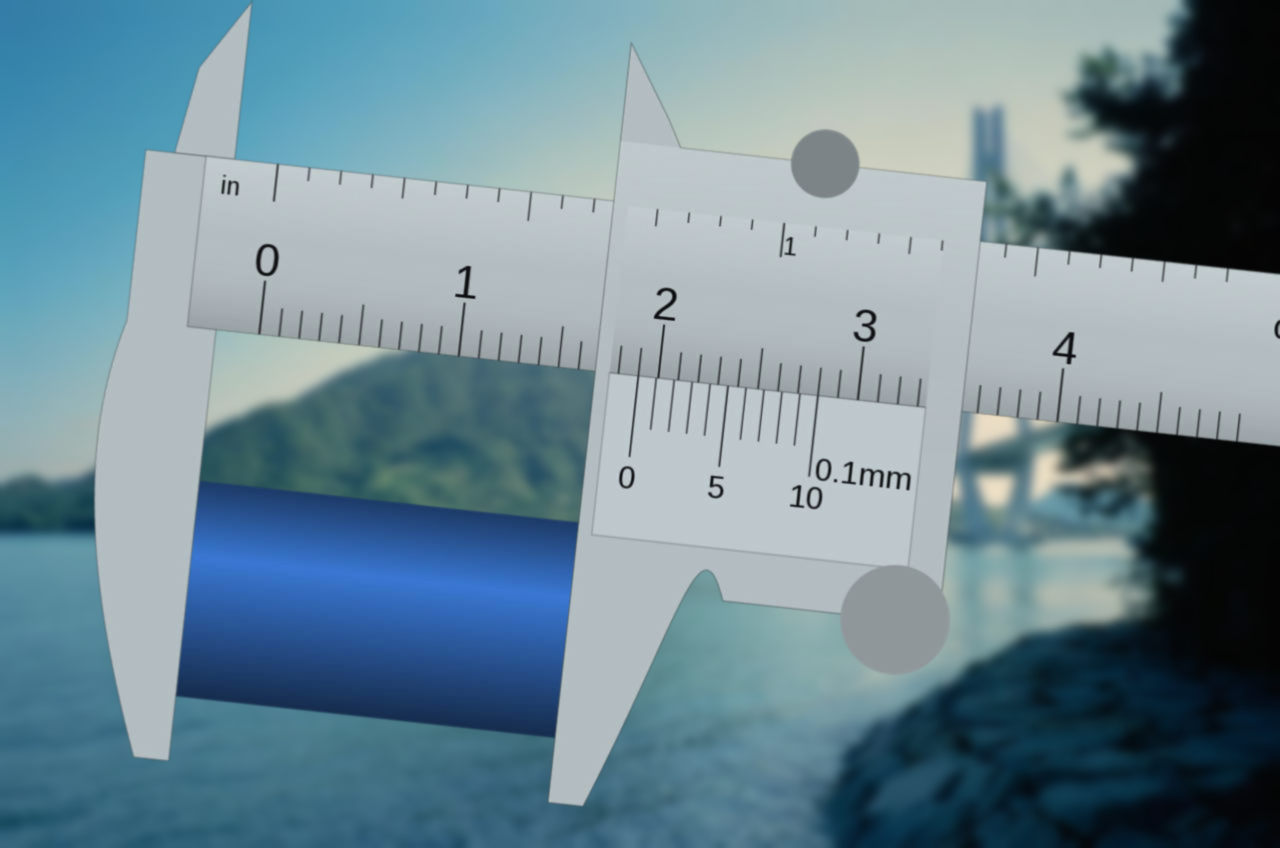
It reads 19.0 mm
